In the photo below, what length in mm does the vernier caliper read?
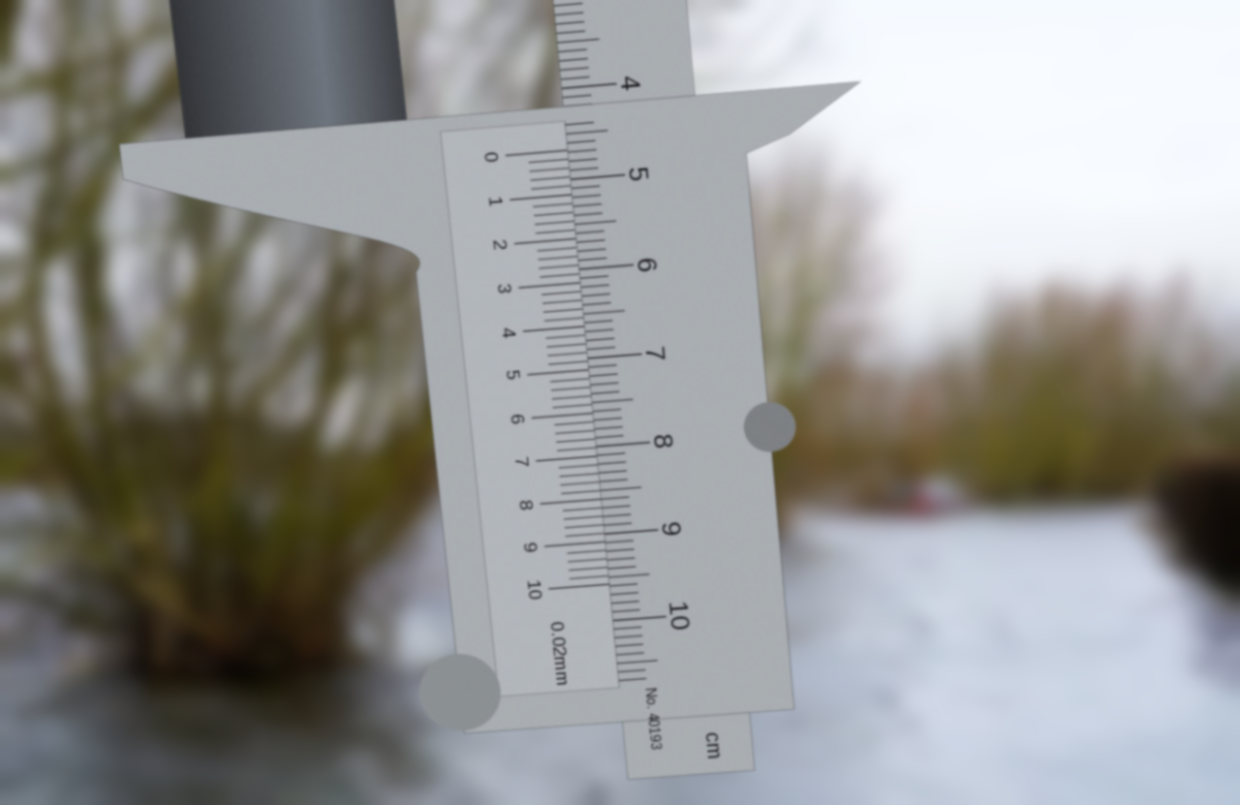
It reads 46.8 mm
